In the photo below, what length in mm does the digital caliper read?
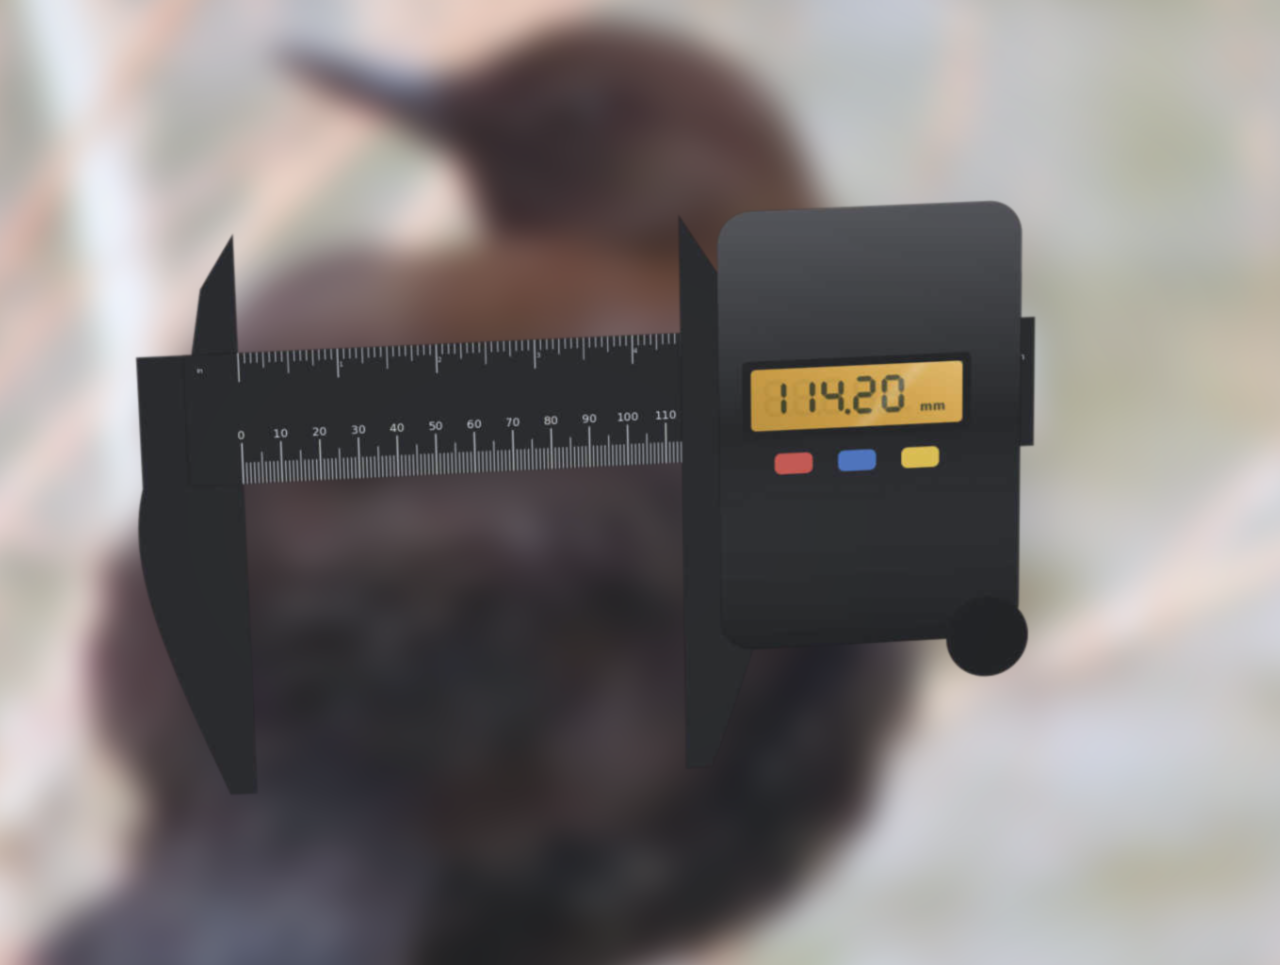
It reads 114.20 mm
